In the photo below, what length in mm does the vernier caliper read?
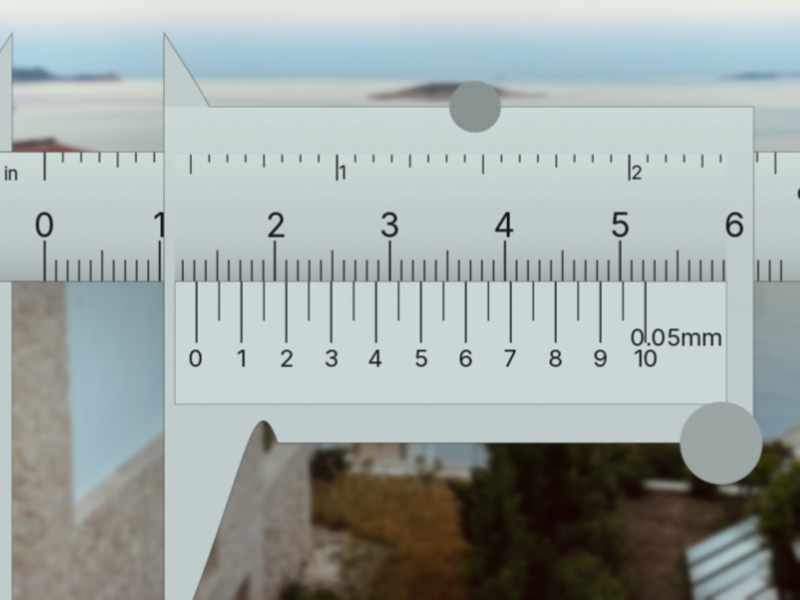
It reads 13.2 mm
